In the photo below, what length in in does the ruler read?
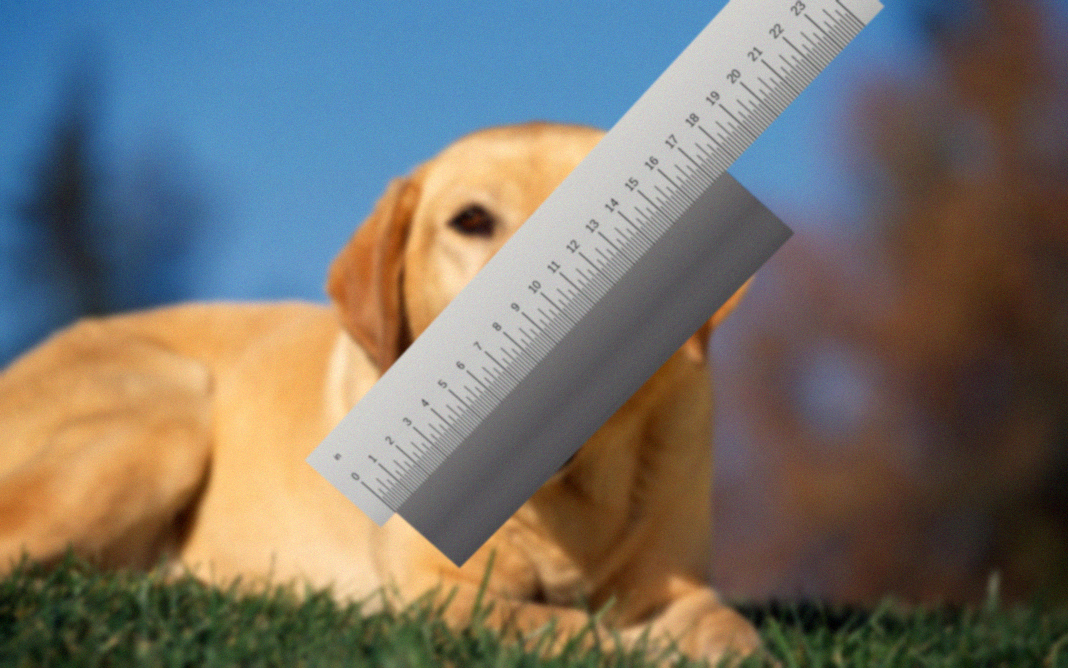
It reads 17.5 in
